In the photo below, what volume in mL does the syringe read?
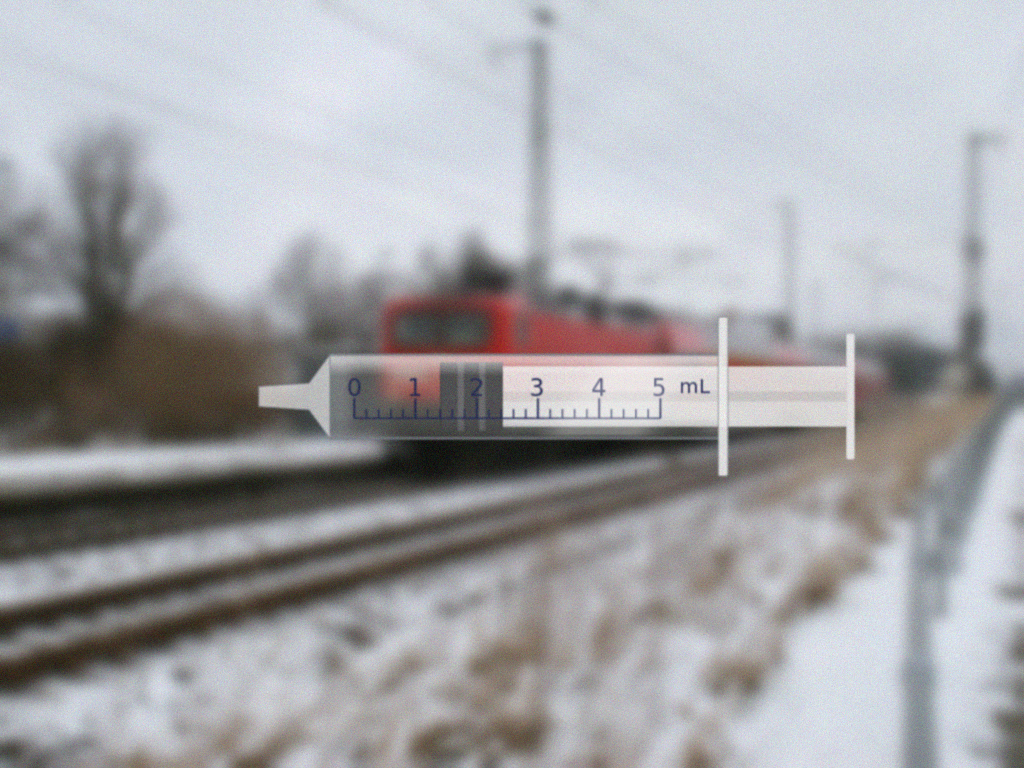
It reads 1.4 mL
